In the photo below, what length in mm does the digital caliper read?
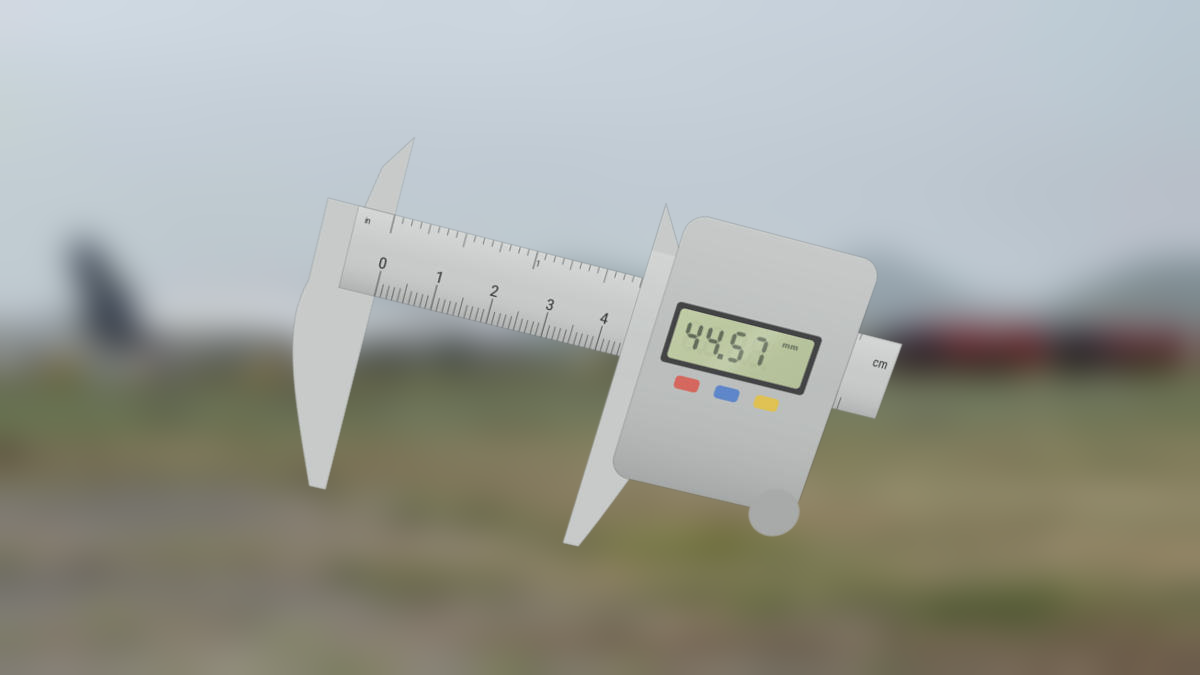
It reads 44.57 mm
